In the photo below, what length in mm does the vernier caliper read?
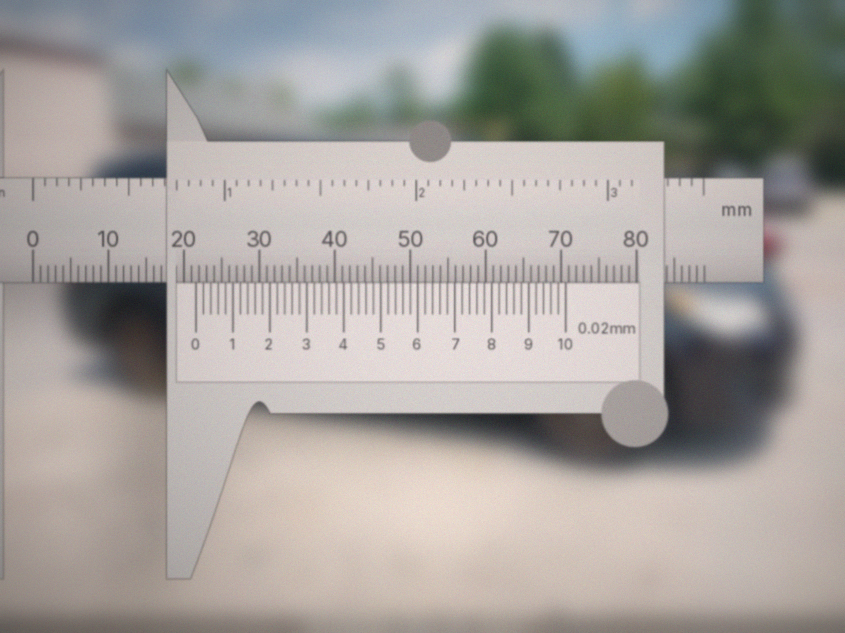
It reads 21.6 mm
